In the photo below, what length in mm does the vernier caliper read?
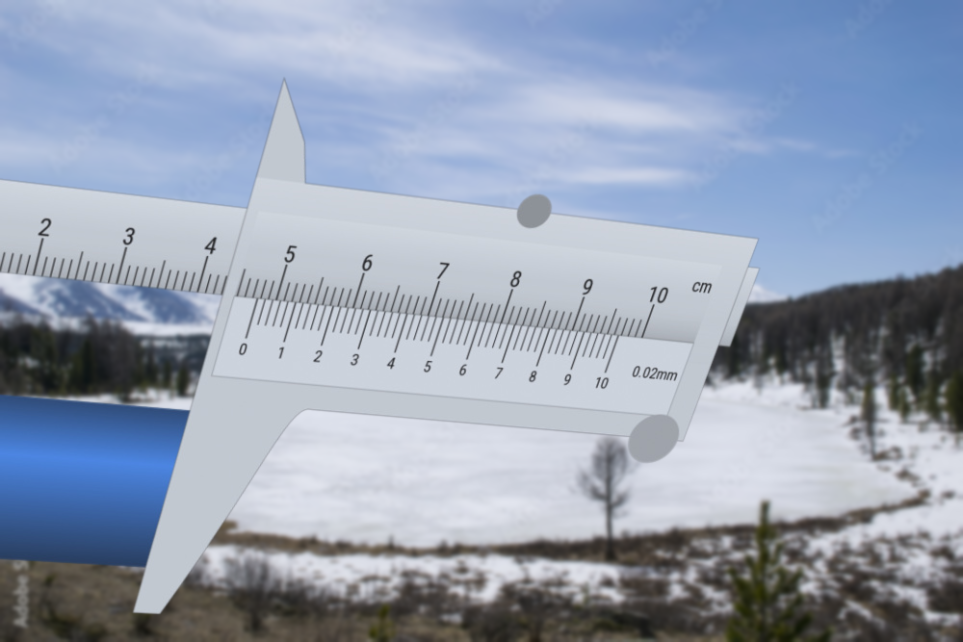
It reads 47.6 mm
